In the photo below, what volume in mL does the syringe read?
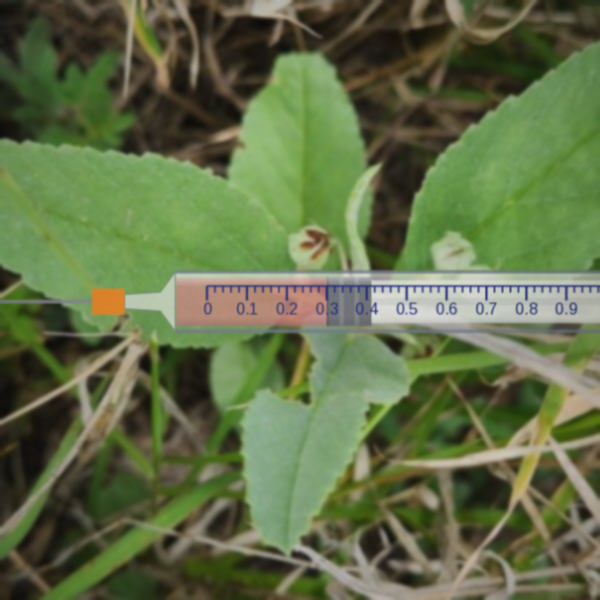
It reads 0.3 mL
